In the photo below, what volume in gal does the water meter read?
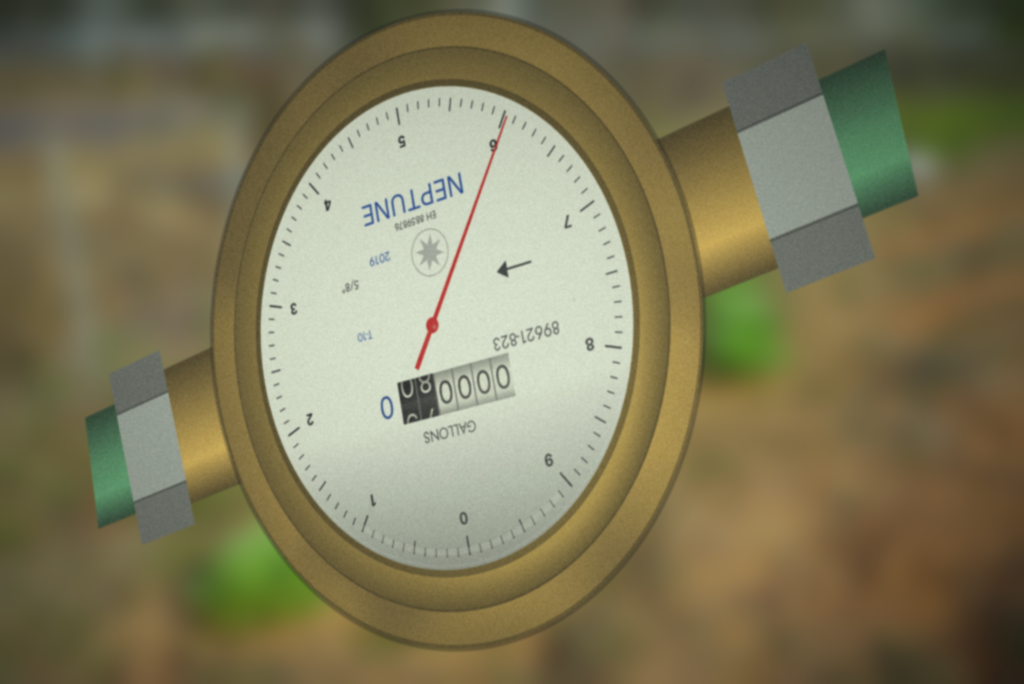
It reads 796.0 gal
